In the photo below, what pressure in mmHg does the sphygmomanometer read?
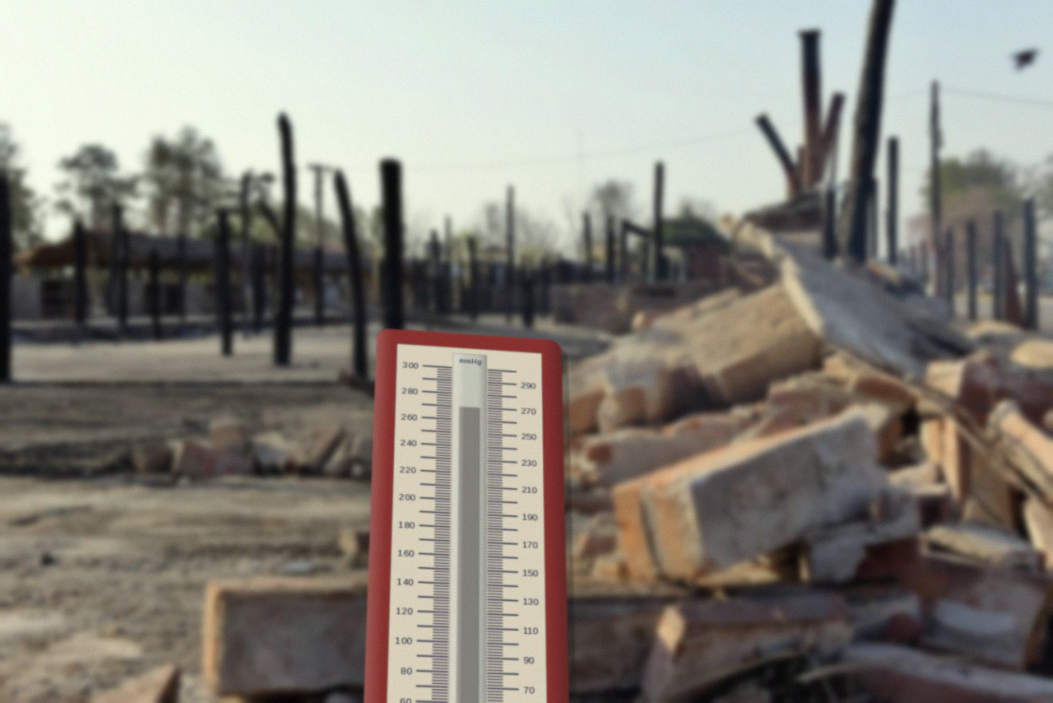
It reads 270 mmHg
